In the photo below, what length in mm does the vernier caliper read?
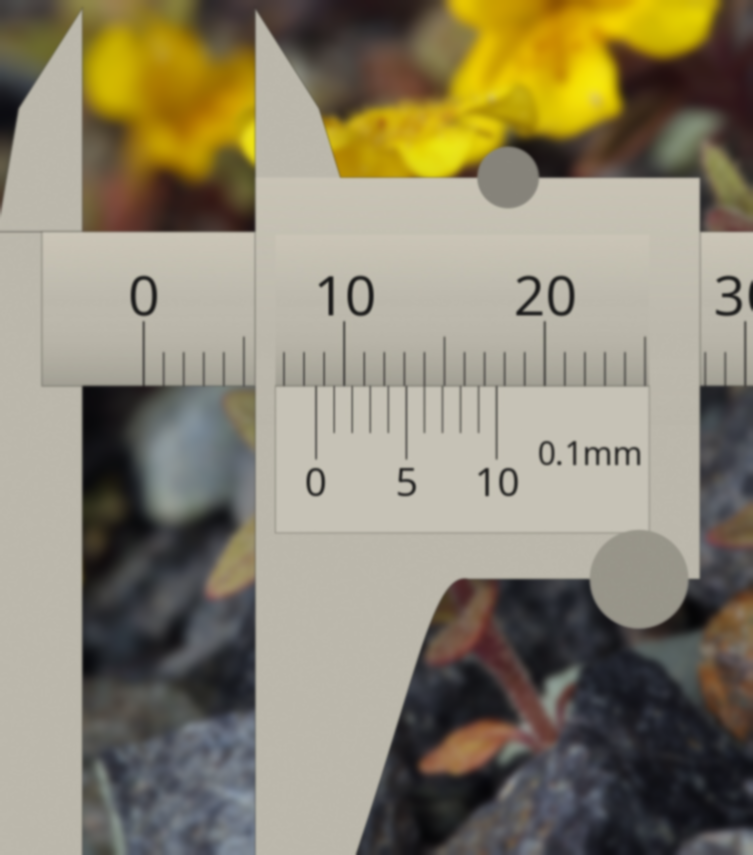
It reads 8.6 mm
